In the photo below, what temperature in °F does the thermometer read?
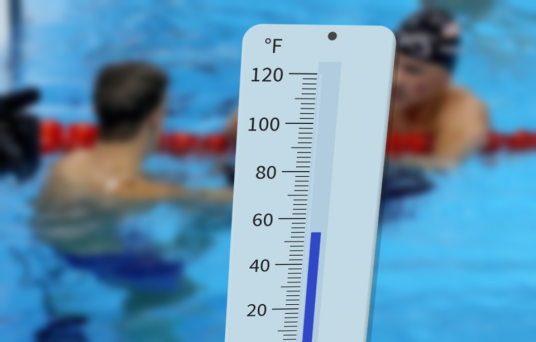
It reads 54 °F
